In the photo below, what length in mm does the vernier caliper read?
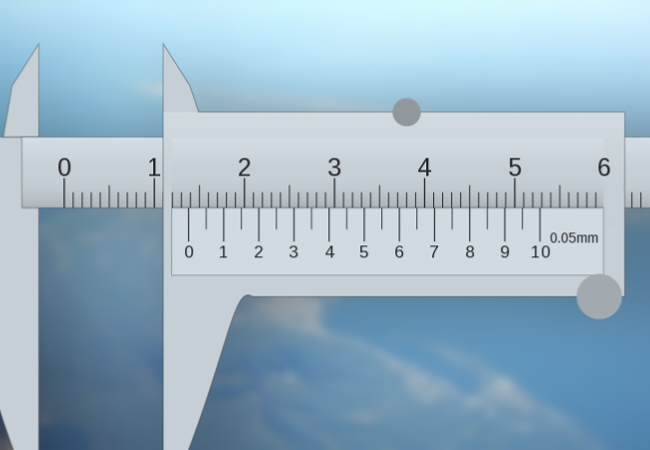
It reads 13.8 mm
